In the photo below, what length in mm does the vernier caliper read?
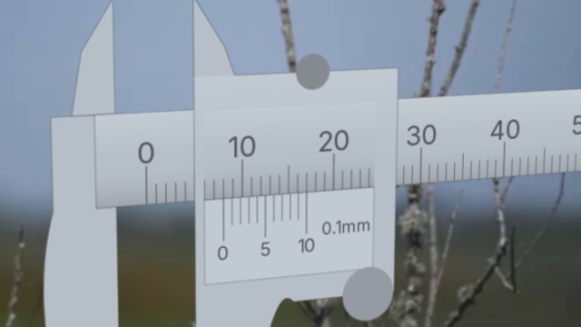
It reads 8.0 mm
